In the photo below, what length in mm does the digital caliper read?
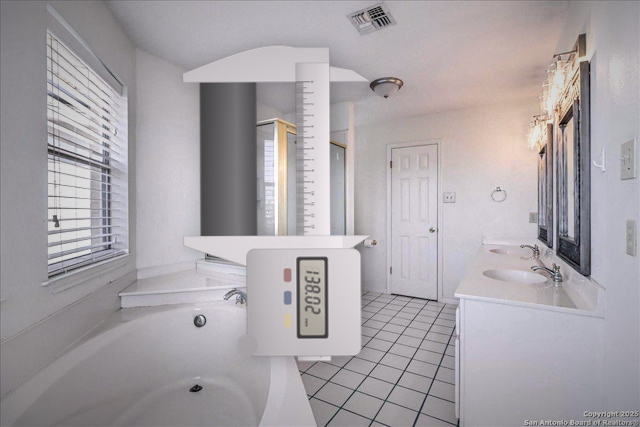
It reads 138.02 mm
